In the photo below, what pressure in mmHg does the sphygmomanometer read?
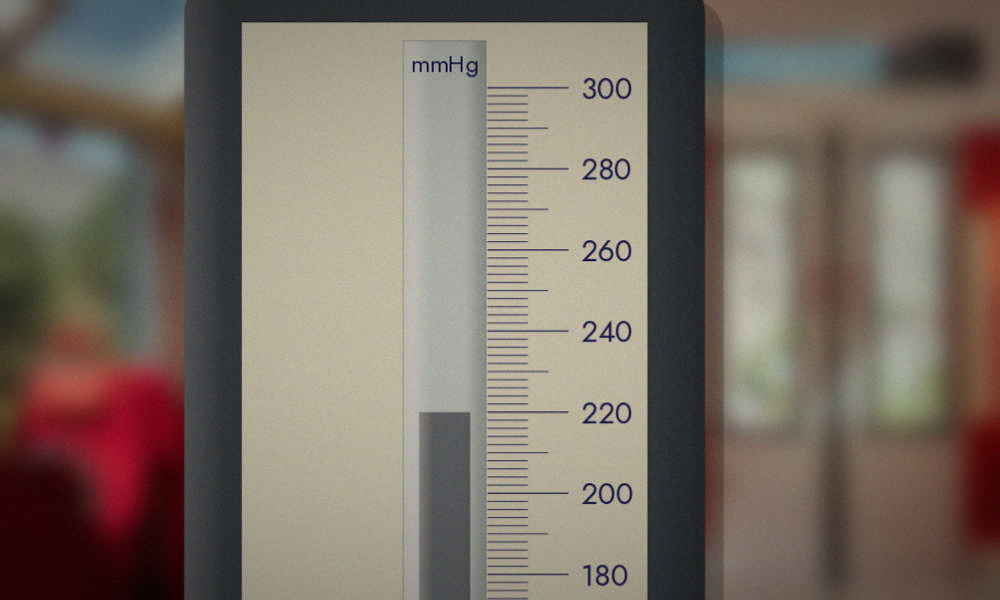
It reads 220 mmHg
